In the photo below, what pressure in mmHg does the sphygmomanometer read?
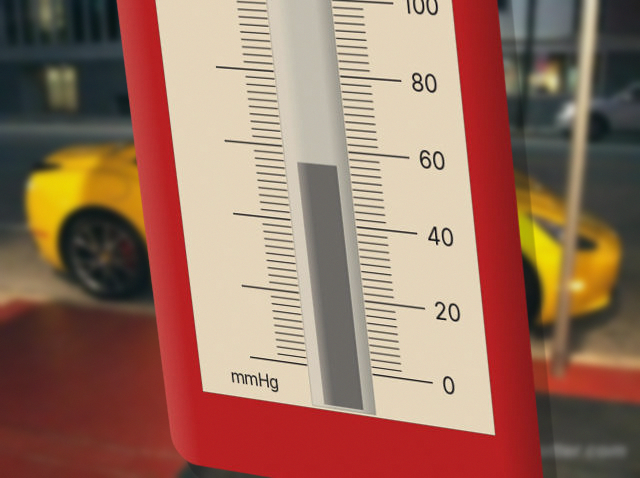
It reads 56 mmHg
